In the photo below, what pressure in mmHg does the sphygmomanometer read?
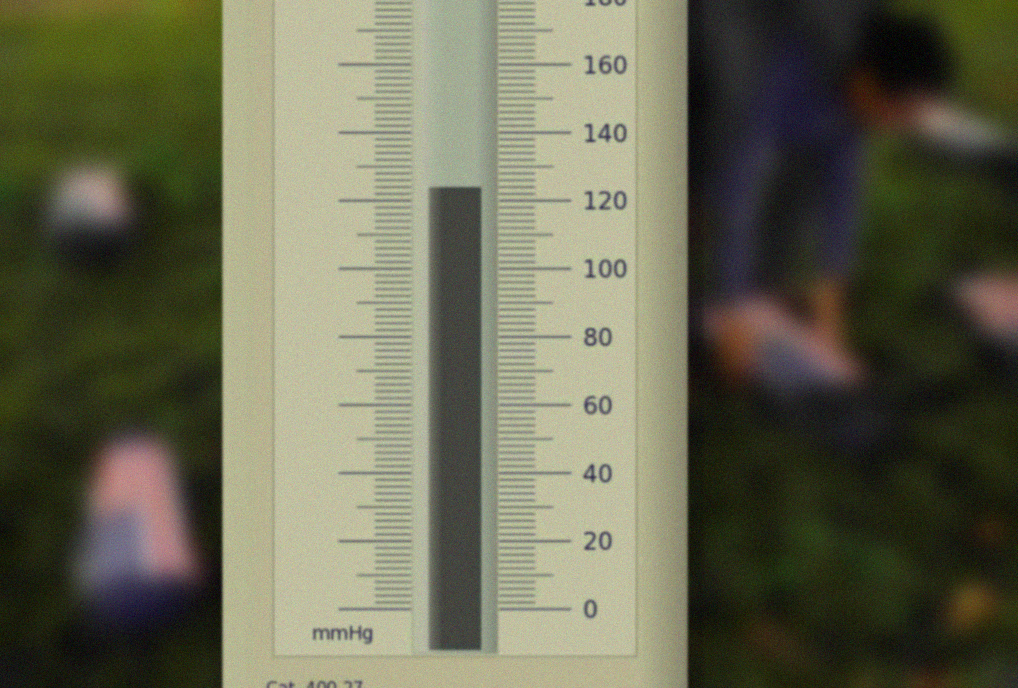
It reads 124 mmHg
